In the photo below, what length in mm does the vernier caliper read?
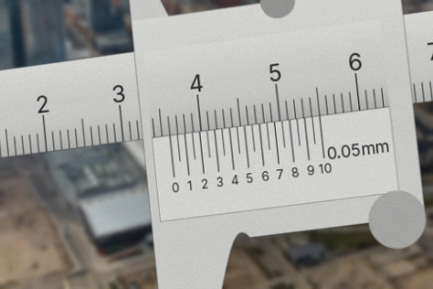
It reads 36.0 mm
